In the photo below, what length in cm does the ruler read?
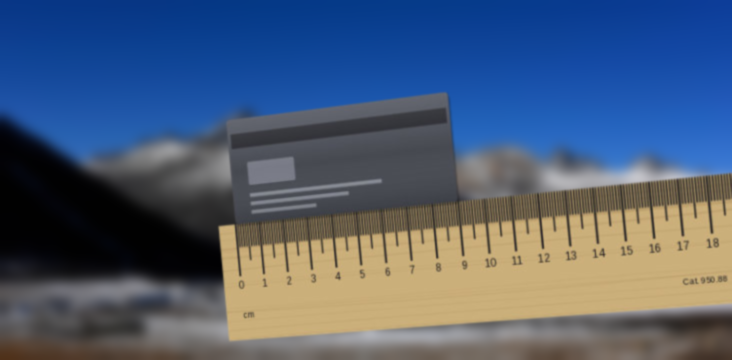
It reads 9 cm
